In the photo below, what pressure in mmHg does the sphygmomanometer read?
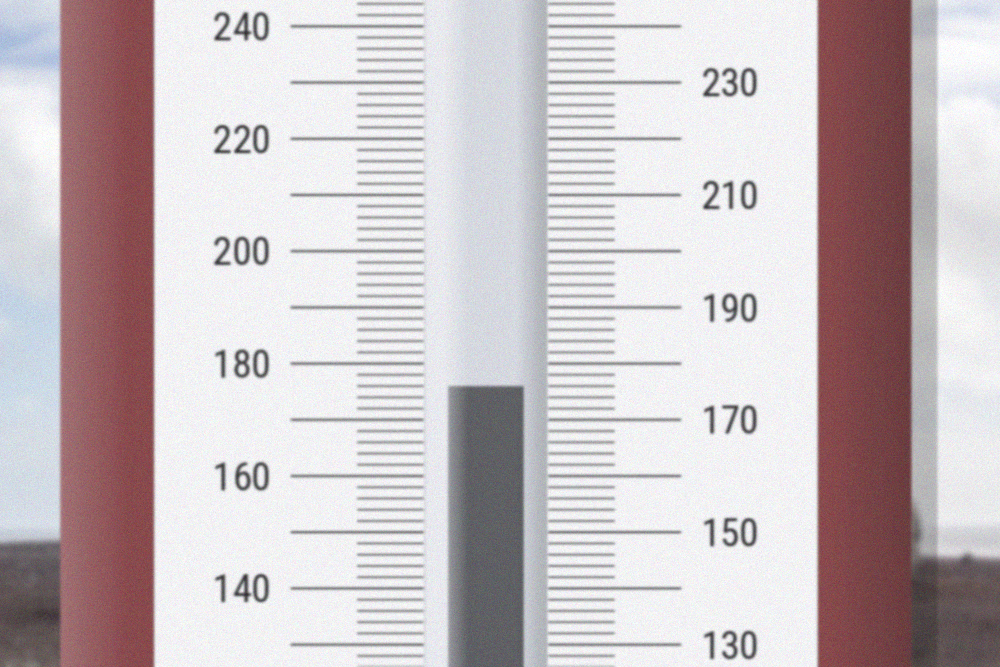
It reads 176 mmHg
